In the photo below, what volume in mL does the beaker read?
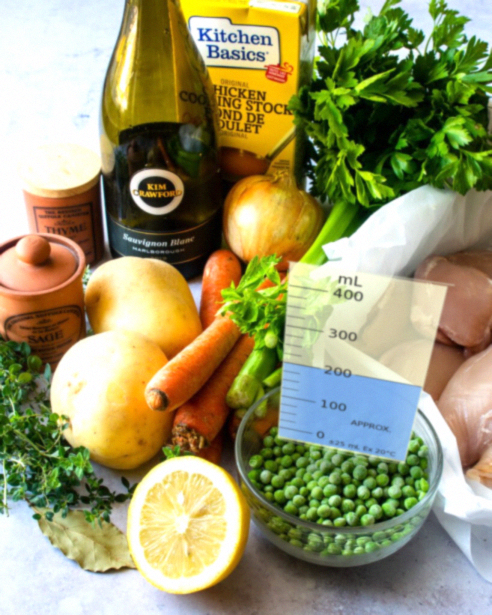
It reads 200 mL
